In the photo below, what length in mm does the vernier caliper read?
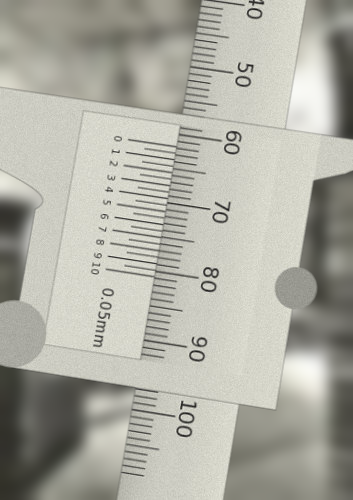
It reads 61.8 mm
